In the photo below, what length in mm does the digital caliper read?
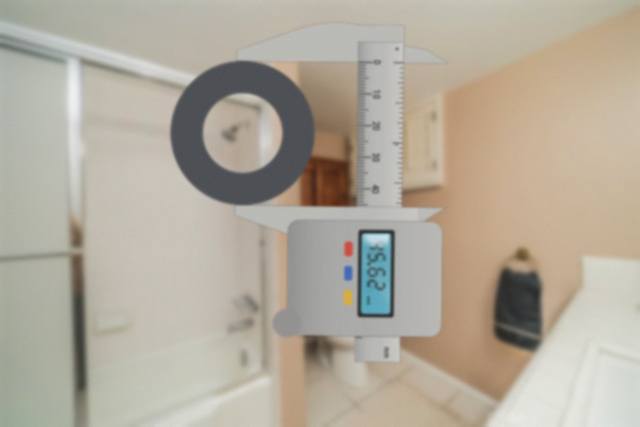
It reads 45.62 mm
